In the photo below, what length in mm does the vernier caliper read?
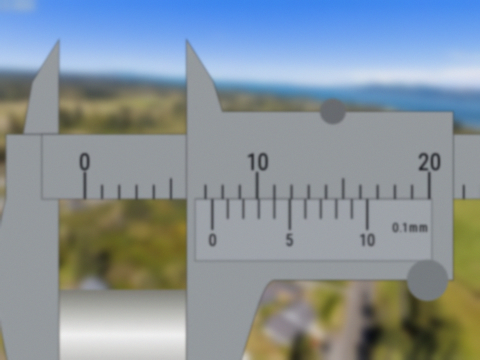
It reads 7.4 mm
